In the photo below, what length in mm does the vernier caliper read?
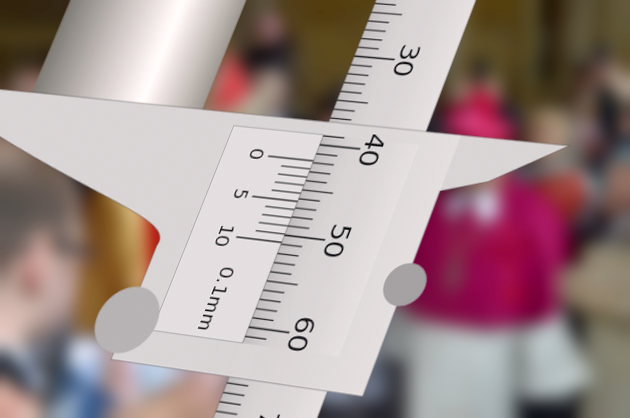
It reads 41.8 mm
